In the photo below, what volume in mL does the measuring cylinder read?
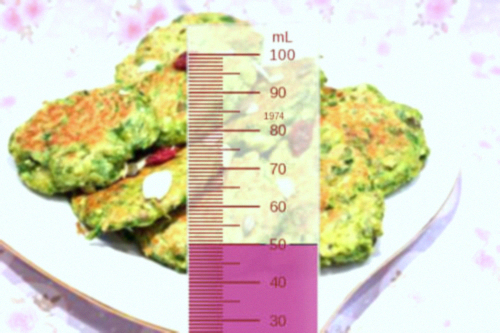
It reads 50 mL
